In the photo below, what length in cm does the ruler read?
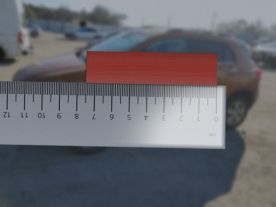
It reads 7.5 cm
